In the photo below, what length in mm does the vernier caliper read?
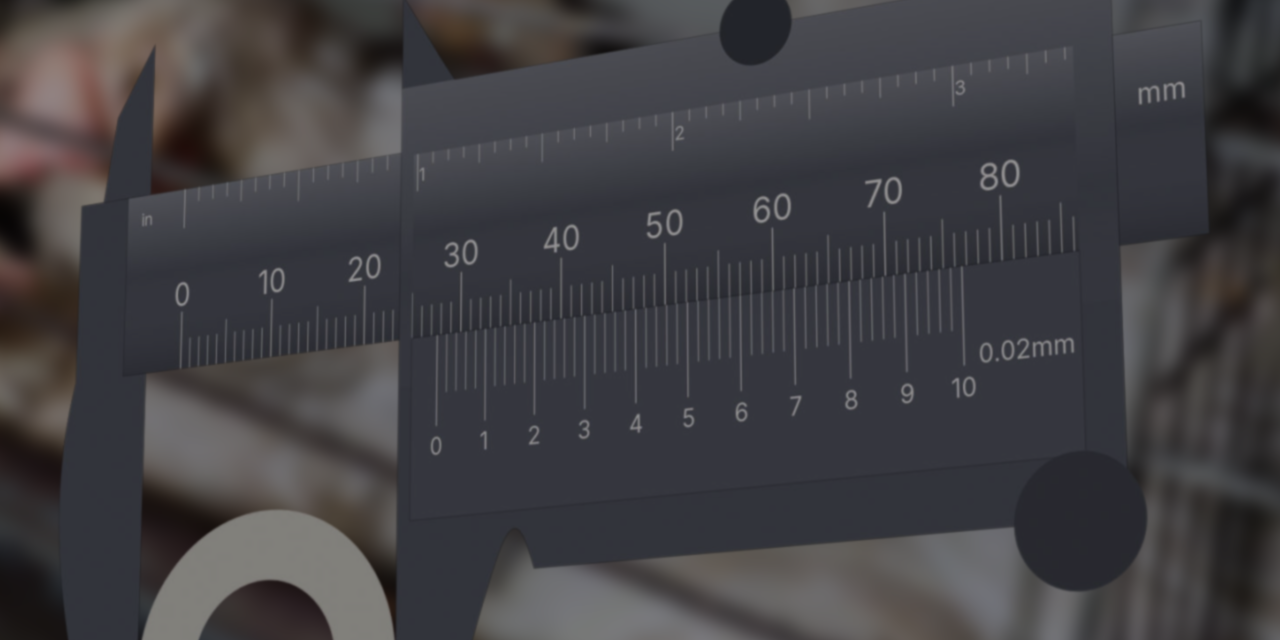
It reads 27.6 mm
